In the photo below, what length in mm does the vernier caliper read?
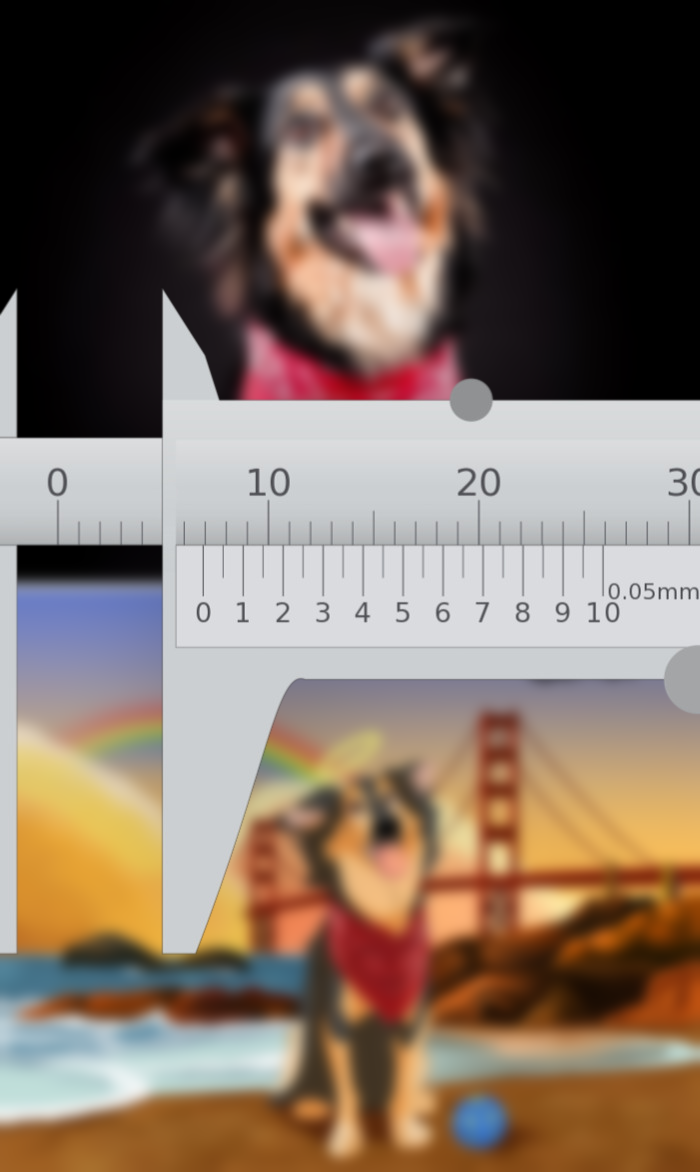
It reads 6.9 mm
